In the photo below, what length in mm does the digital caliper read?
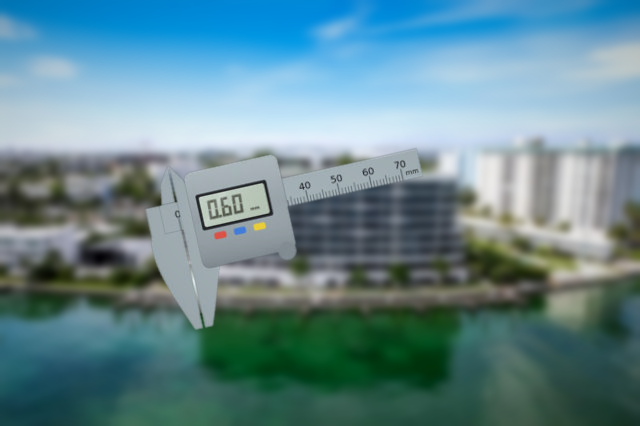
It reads 0.60 mm
